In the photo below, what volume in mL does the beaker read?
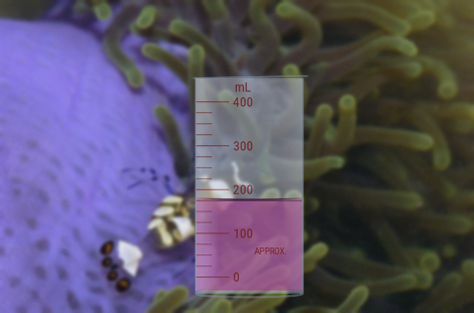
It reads 175 mL
